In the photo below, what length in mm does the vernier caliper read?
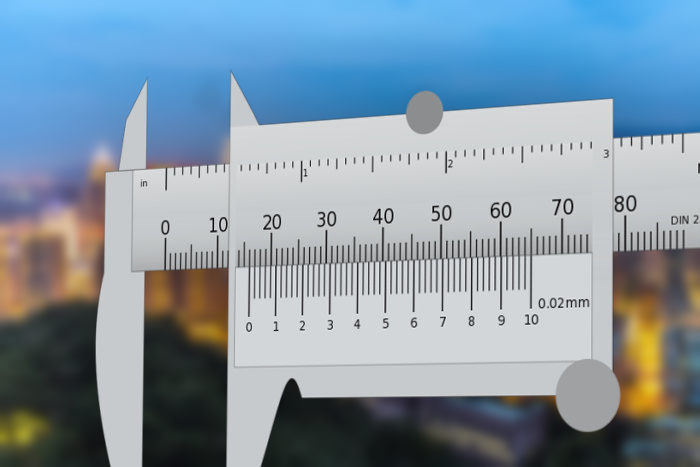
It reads 16.0 mm
